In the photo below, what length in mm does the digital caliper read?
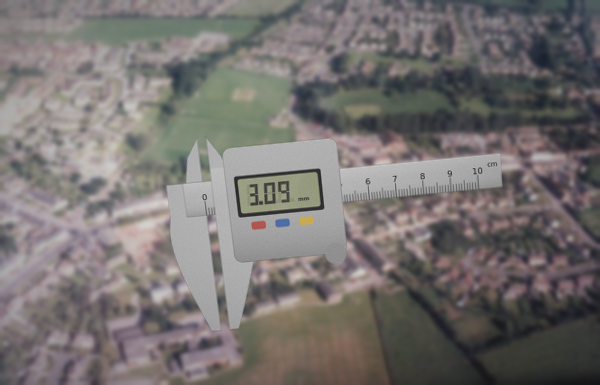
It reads 3.09 mm
